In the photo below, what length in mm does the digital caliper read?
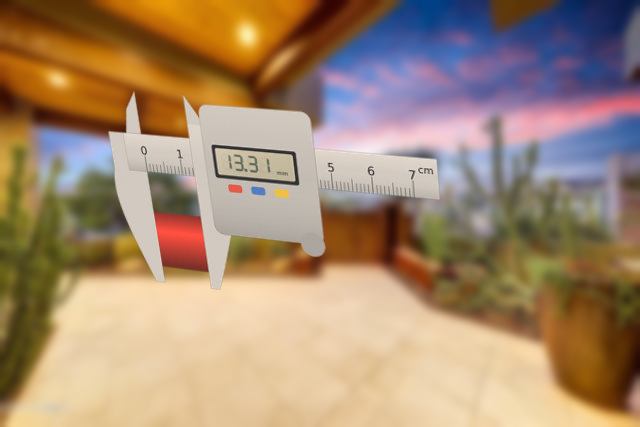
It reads 13.31 mm
